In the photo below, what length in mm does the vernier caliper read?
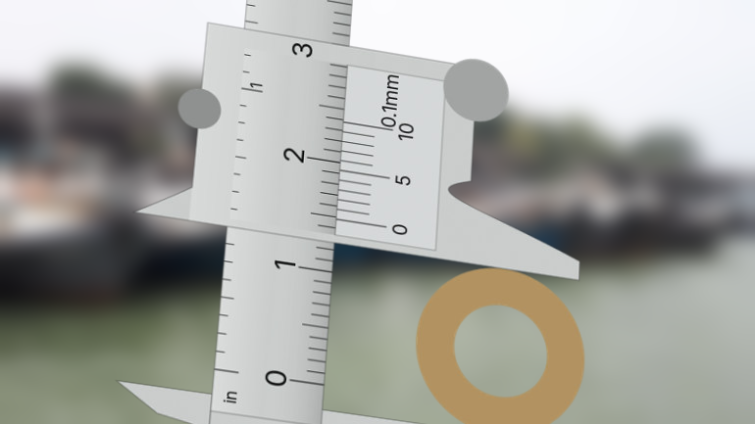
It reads 14.8 mm
